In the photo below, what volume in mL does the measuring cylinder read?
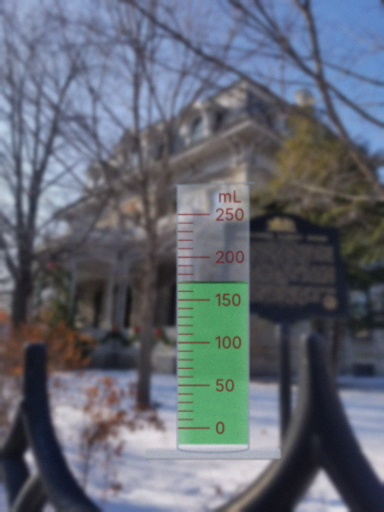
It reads 170 mL
